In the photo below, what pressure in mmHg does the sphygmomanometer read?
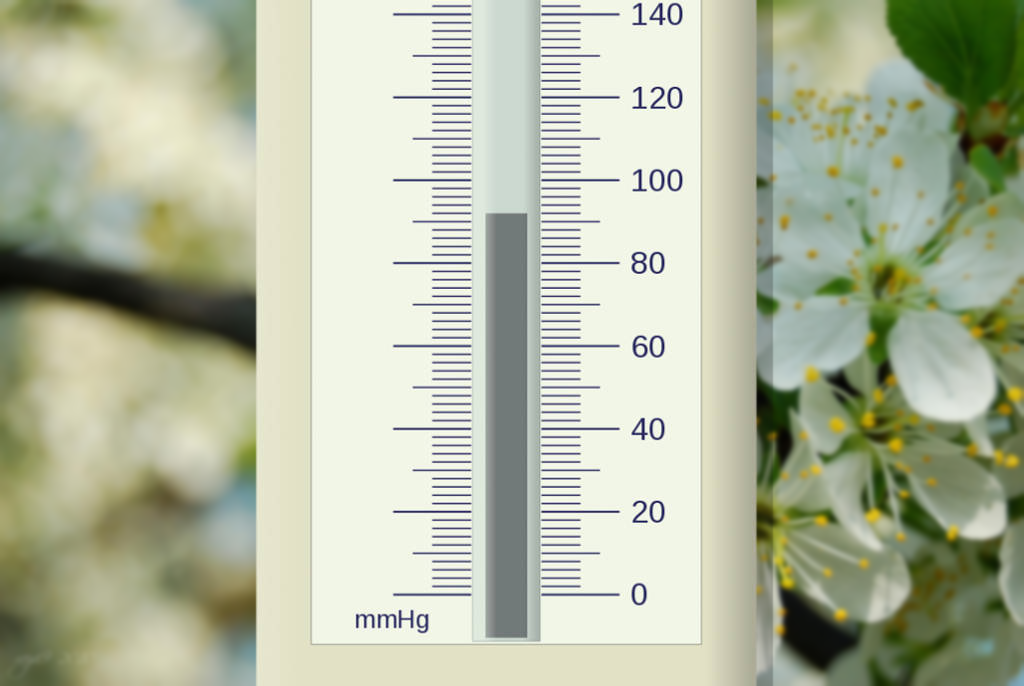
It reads 92 mmHg
